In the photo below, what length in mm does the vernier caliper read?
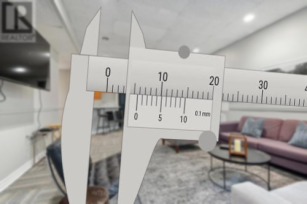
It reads 5.6 mm
